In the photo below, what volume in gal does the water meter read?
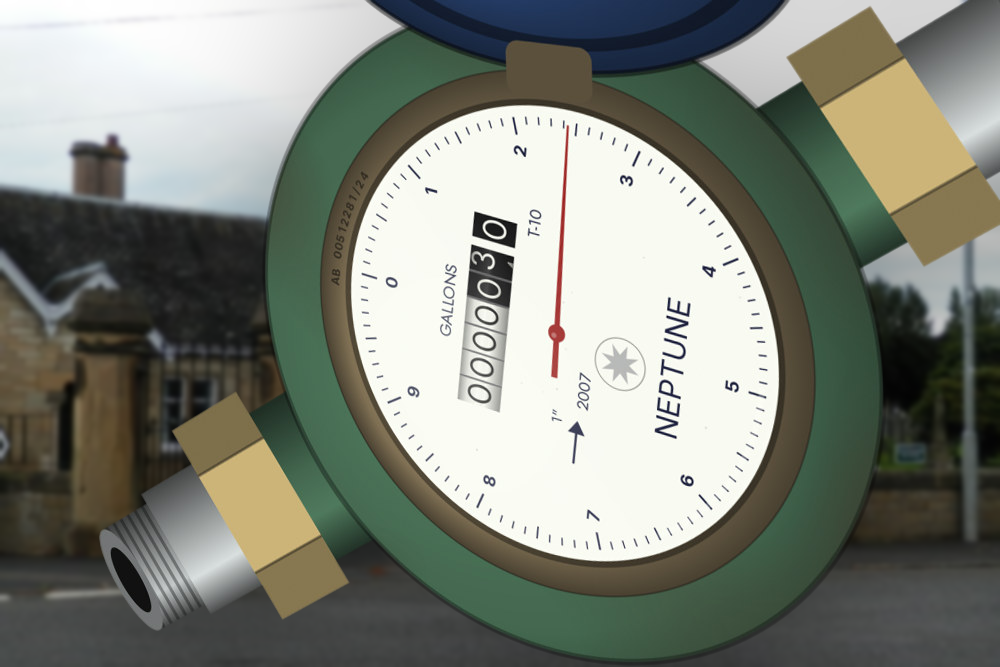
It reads 32.4 gal
